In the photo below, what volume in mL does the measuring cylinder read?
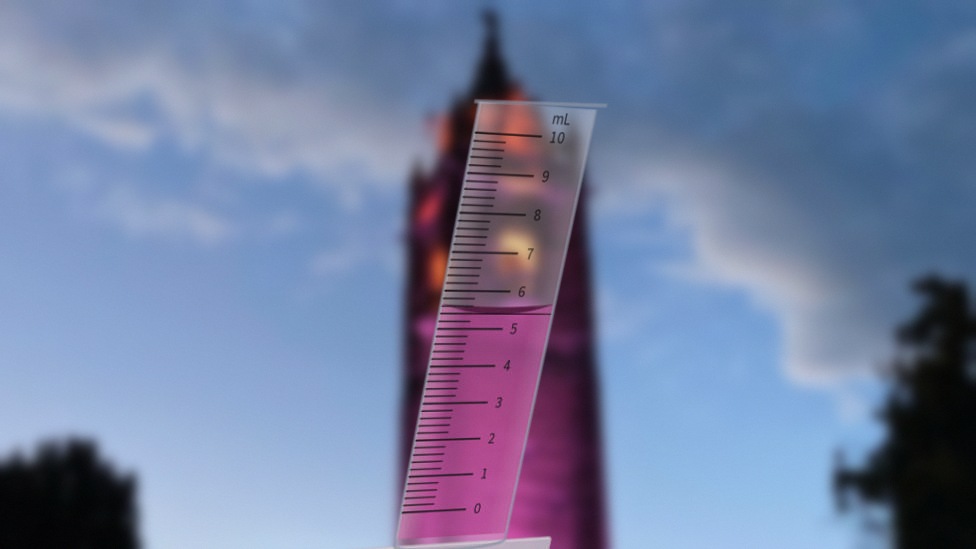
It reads 5.4 mL
